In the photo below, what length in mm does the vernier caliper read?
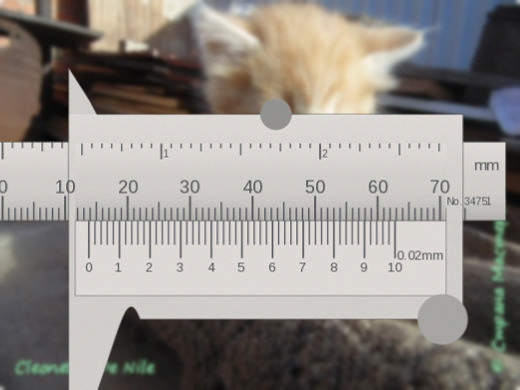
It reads 13.8 mm
